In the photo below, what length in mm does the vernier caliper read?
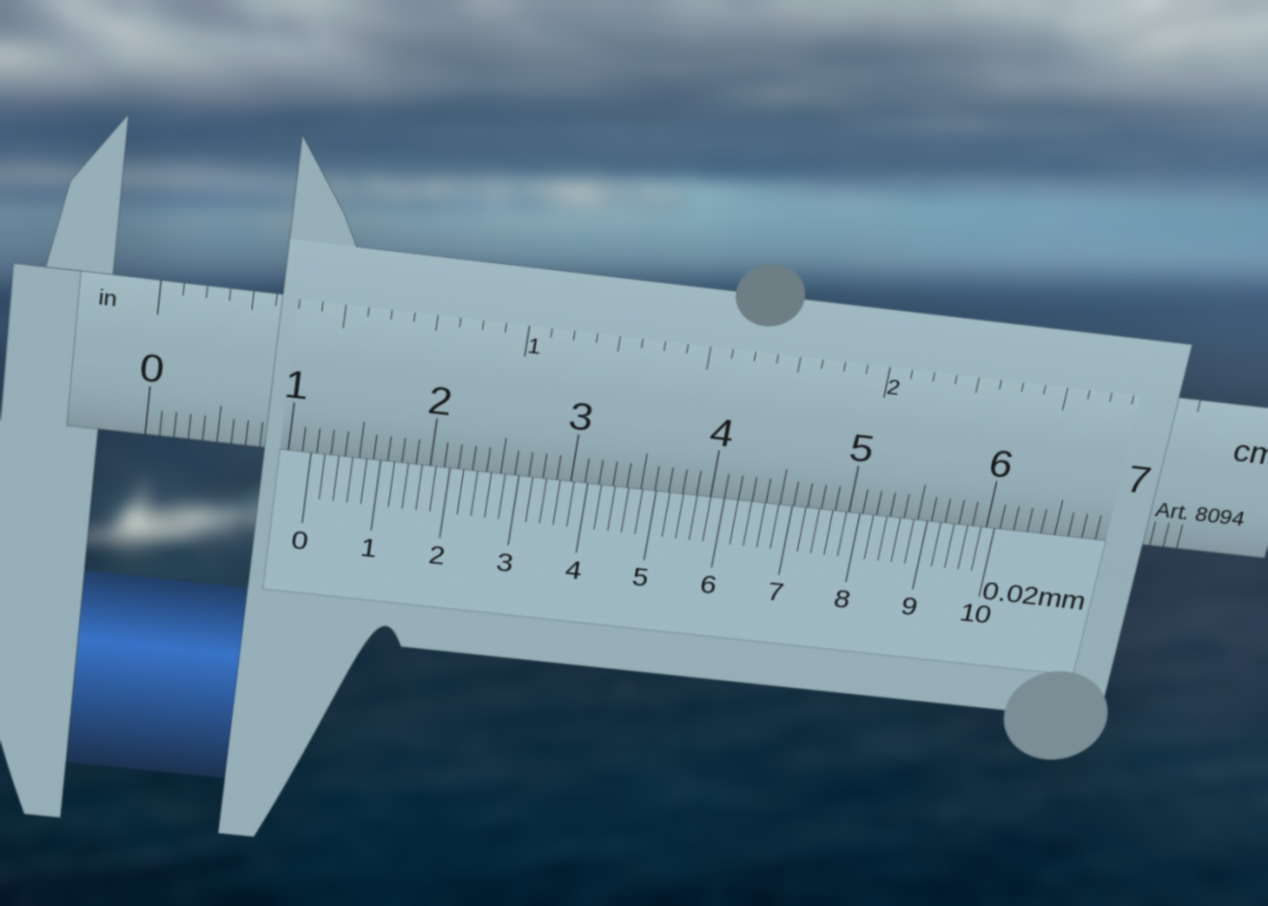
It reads 11.6 mm
